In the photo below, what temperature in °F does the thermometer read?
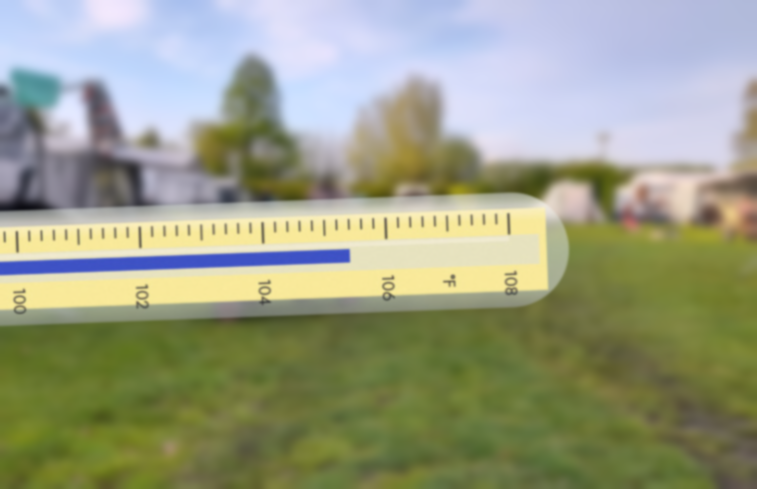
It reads 105.4 °F
